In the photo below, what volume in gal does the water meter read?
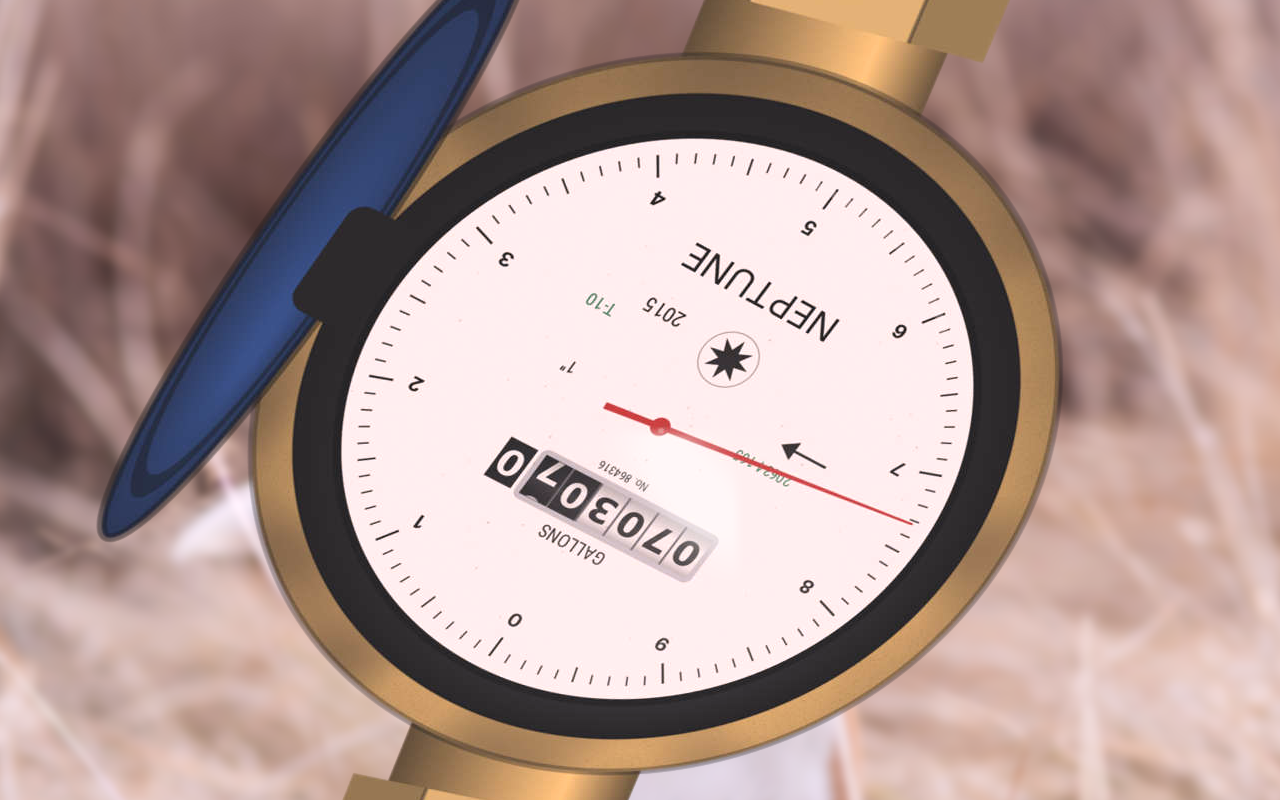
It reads 703067.3 gal
